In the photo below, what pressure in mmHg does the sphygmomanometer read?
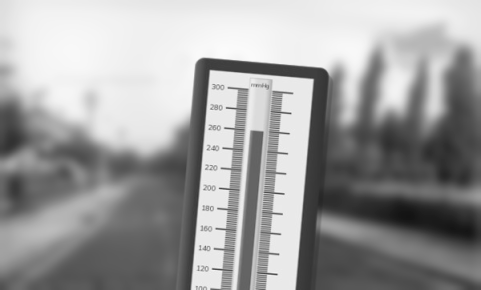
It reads 260 mmHg
